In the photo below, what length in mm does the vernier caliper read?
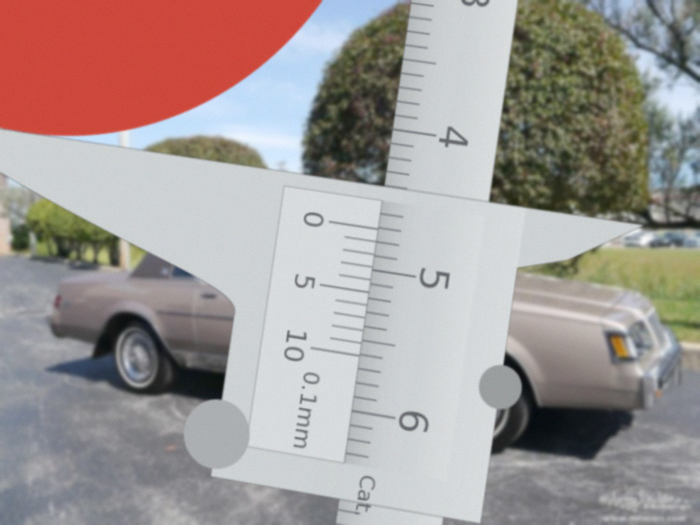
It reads 47.1 mm
